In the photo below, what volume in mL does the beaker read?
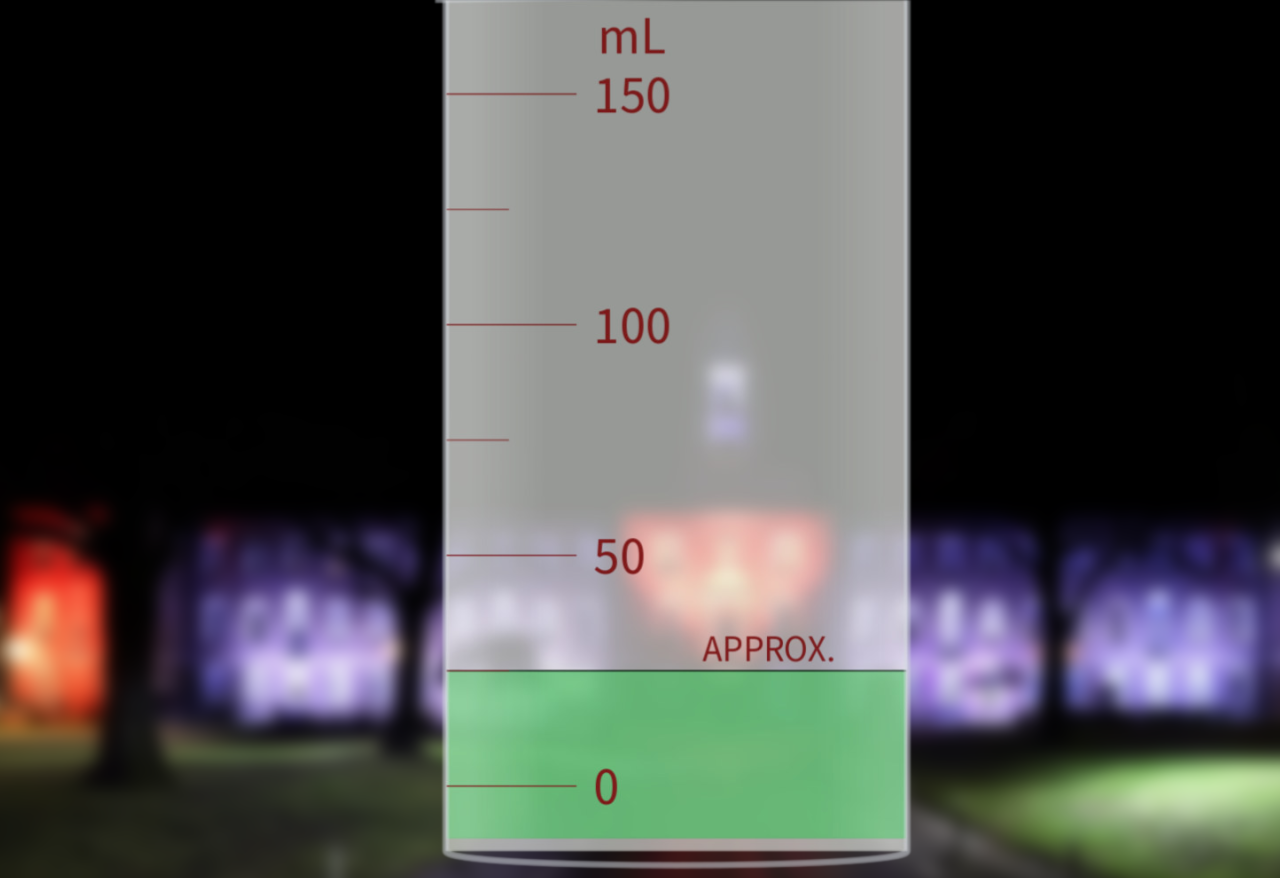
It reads 25 mL
